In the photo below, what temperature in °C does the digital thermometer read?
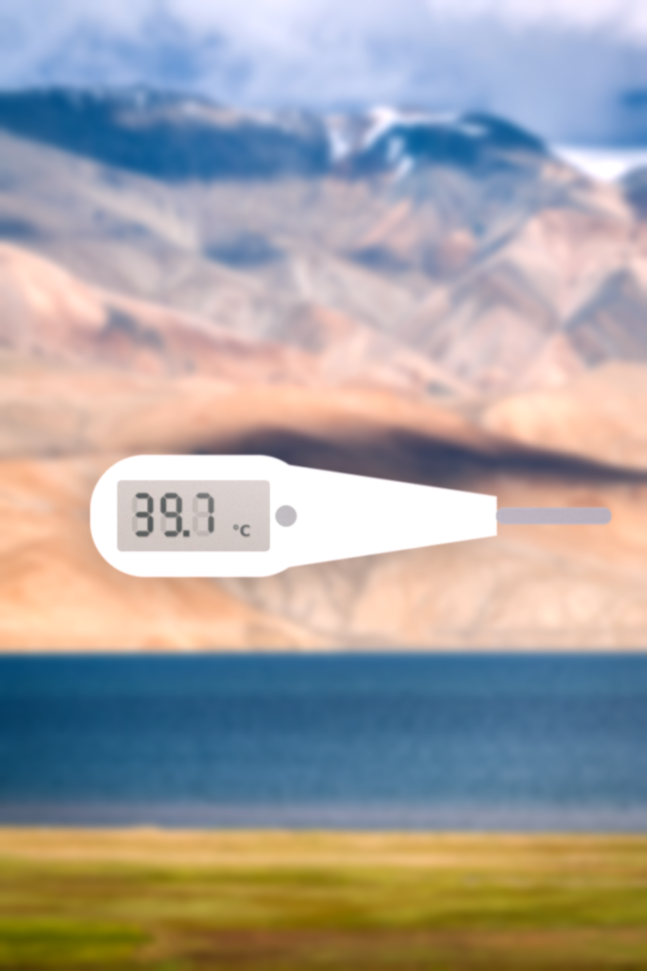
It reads 39.7 °C
